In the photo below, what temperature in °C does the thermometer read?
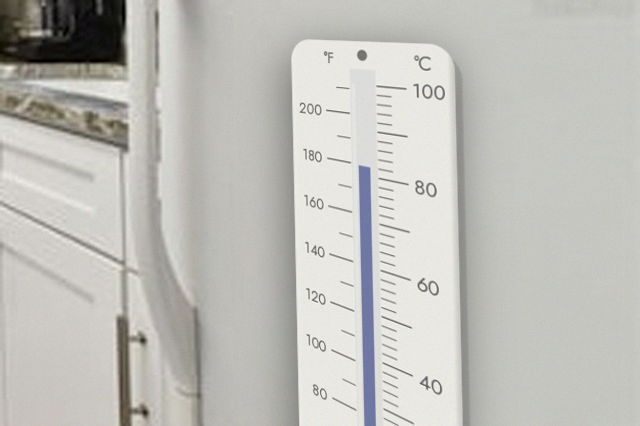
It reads 82 °C
